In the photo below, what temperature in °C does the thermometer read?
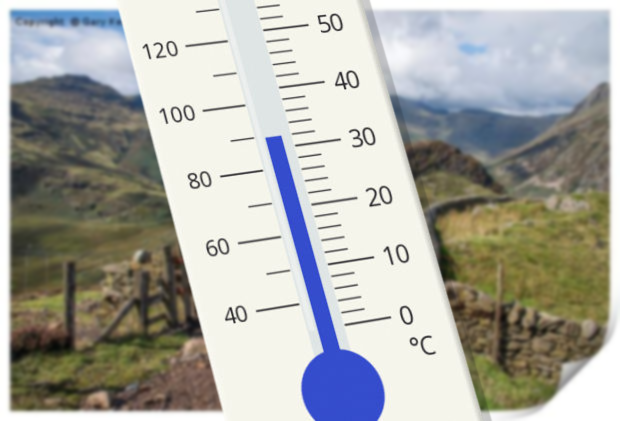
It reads 32 °C
